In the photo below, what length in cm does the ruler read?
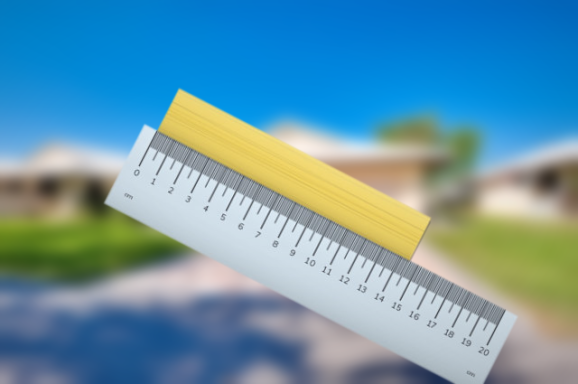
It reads 14.5 cm
